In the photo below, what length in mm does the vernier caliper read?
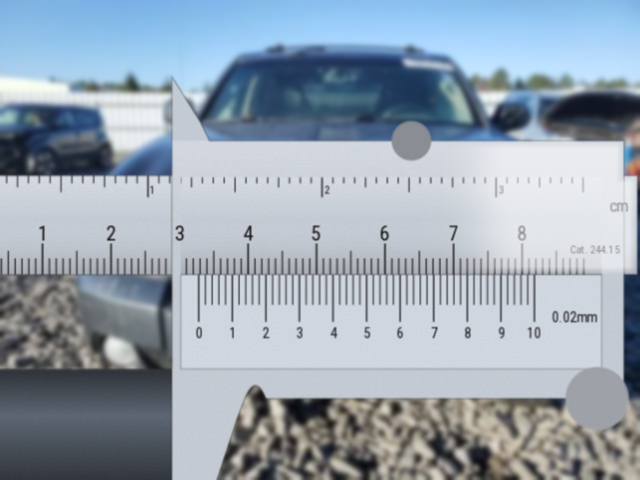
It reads 32.8 mm
